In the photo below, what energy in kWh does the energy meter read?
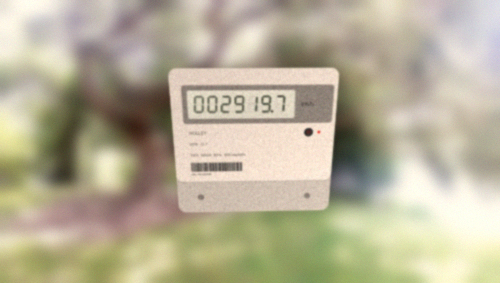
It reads 2919.7 kWh
